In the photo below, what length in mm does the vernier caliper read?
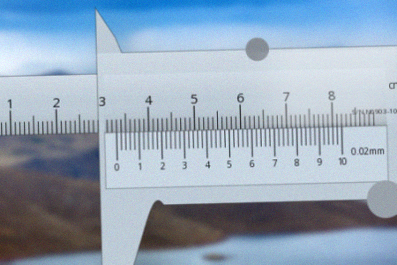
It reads 33.0 mm
